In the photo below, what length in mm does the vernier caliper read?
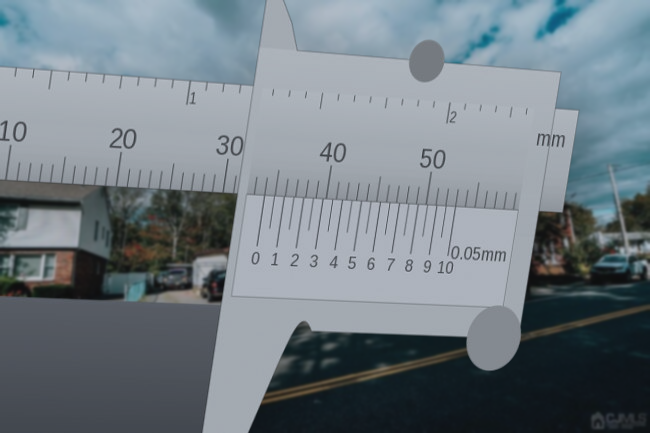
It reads 34.0 mm
